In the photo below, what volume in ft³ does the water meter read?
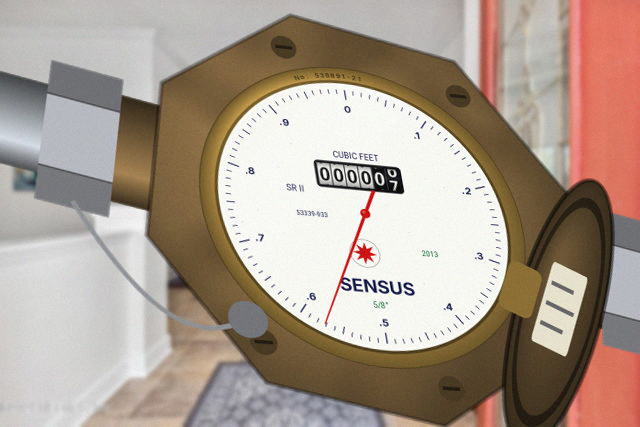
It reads 6.57 ft³
